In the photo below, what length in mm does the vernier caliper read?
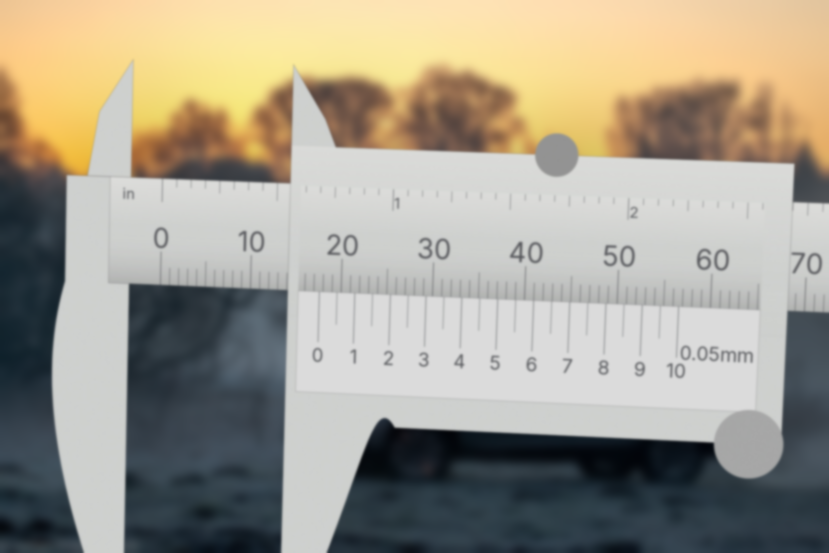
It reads 17.6 mm
